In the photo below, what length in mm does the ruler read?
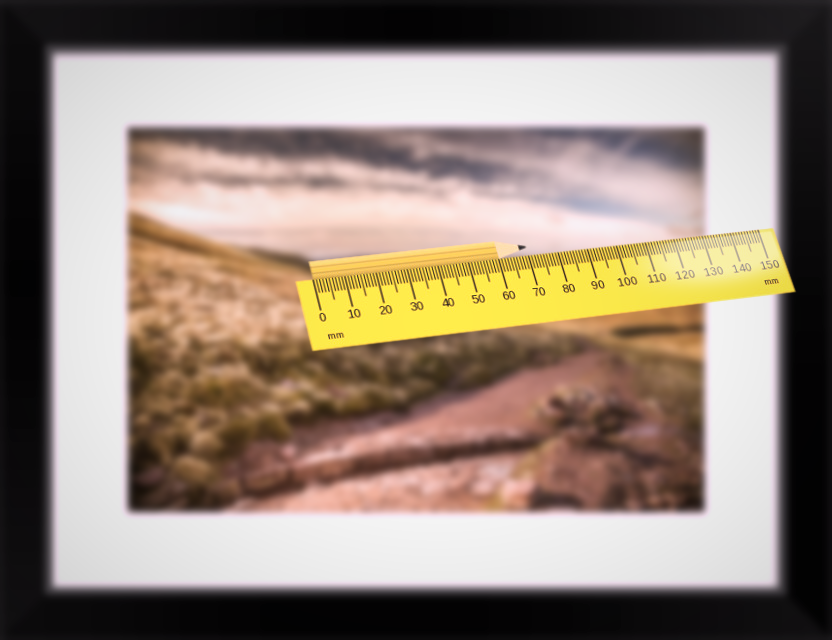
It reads 70 mm
